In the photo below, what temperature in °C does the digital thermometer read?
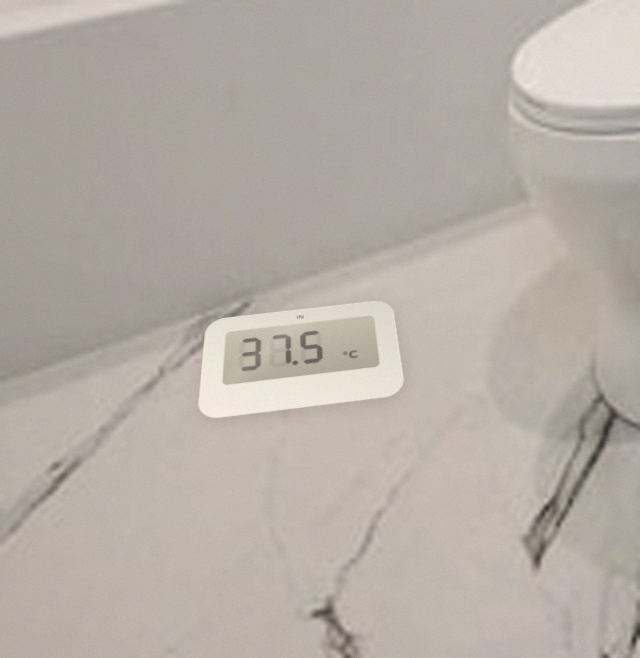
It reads 37.5 °C
